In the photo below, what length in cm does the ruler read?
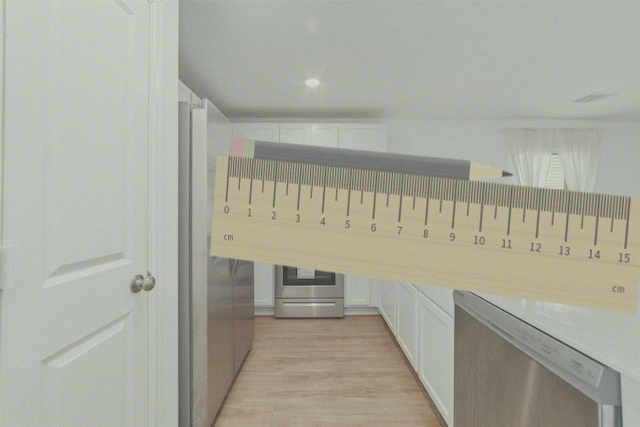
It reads 11 cm
